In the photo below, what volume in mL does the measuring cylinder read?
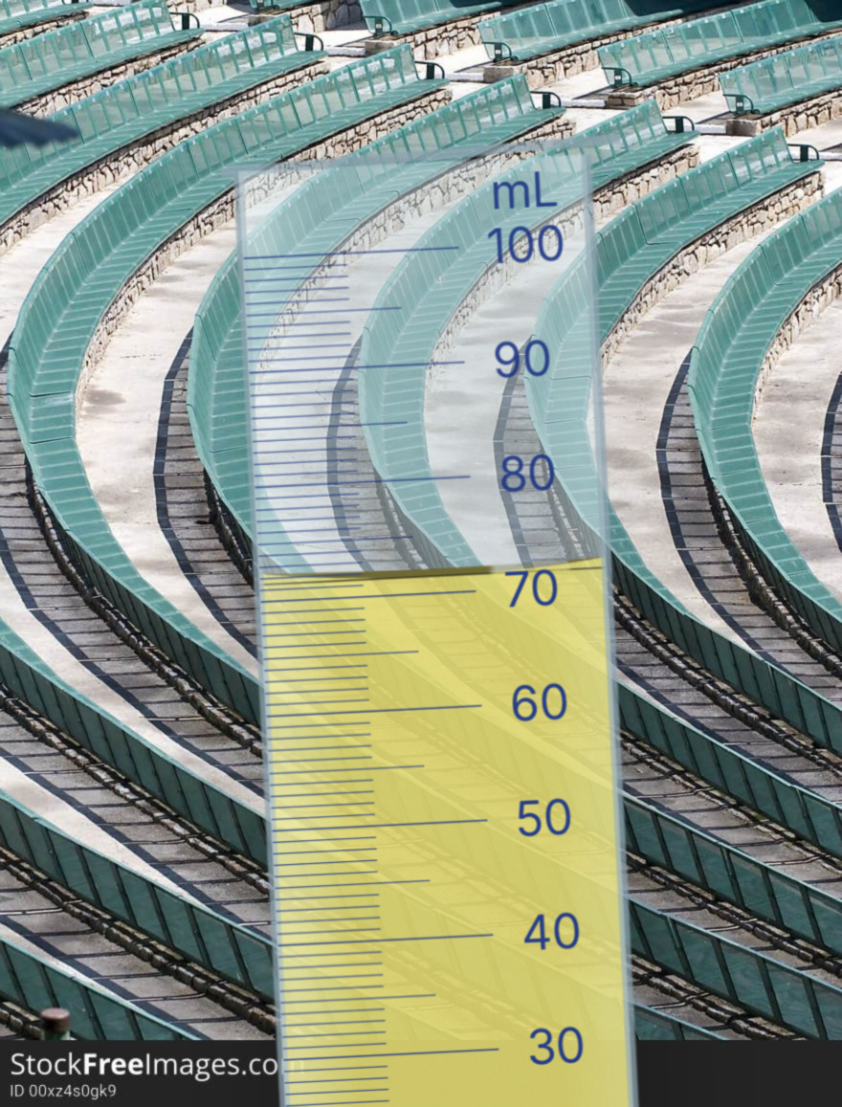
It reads 71.5 mL
